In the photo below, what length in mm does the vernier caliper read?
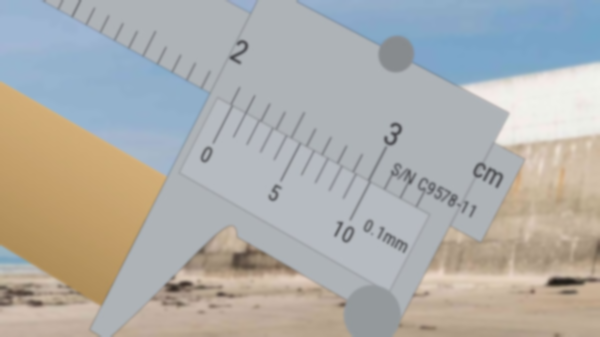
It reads 21.1 mm
